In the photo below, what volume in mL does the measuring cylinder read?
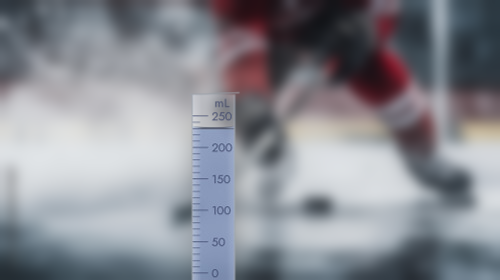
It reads 230 mL
